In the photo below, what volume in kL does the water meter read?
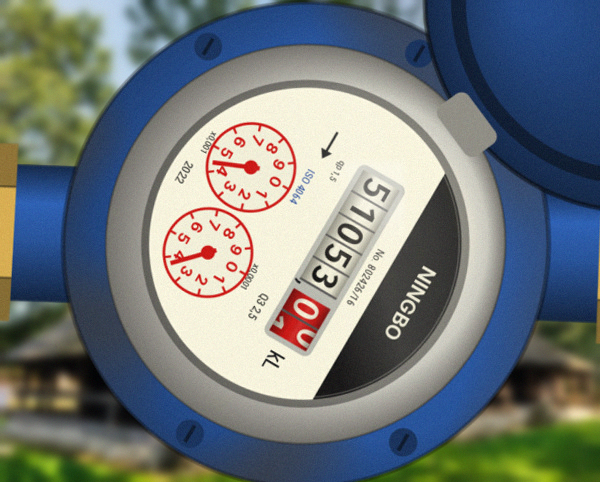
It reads 51053.0043 kL
